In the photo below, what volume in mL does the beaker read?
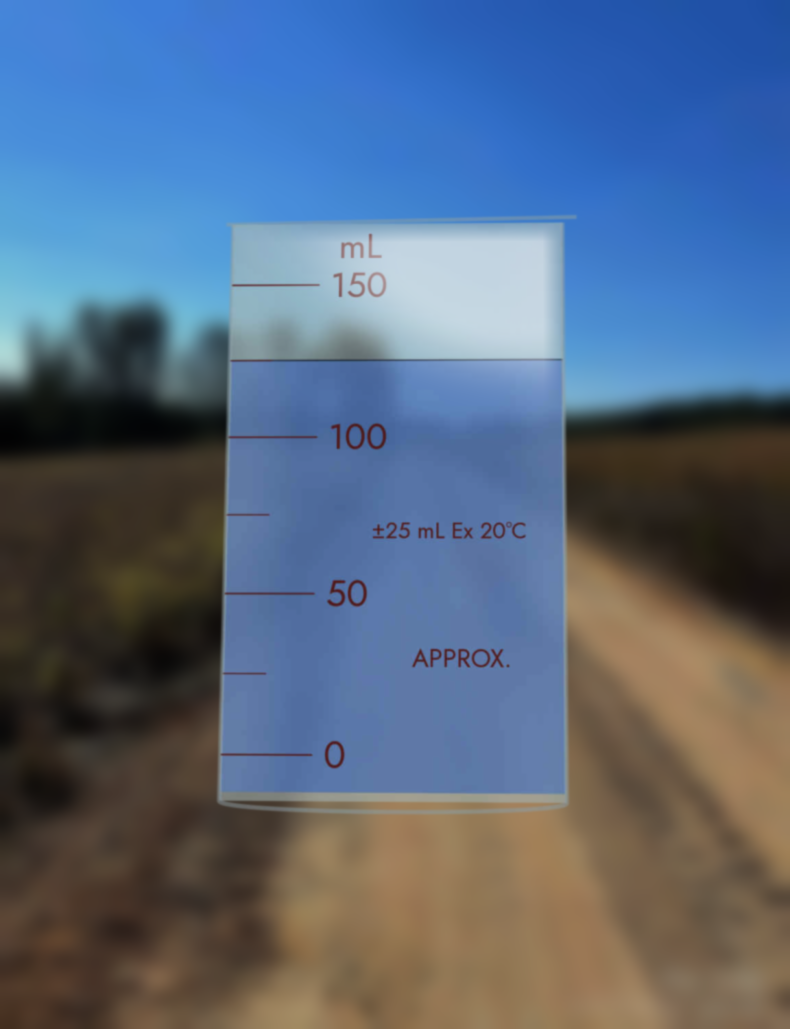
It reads 125 mL
